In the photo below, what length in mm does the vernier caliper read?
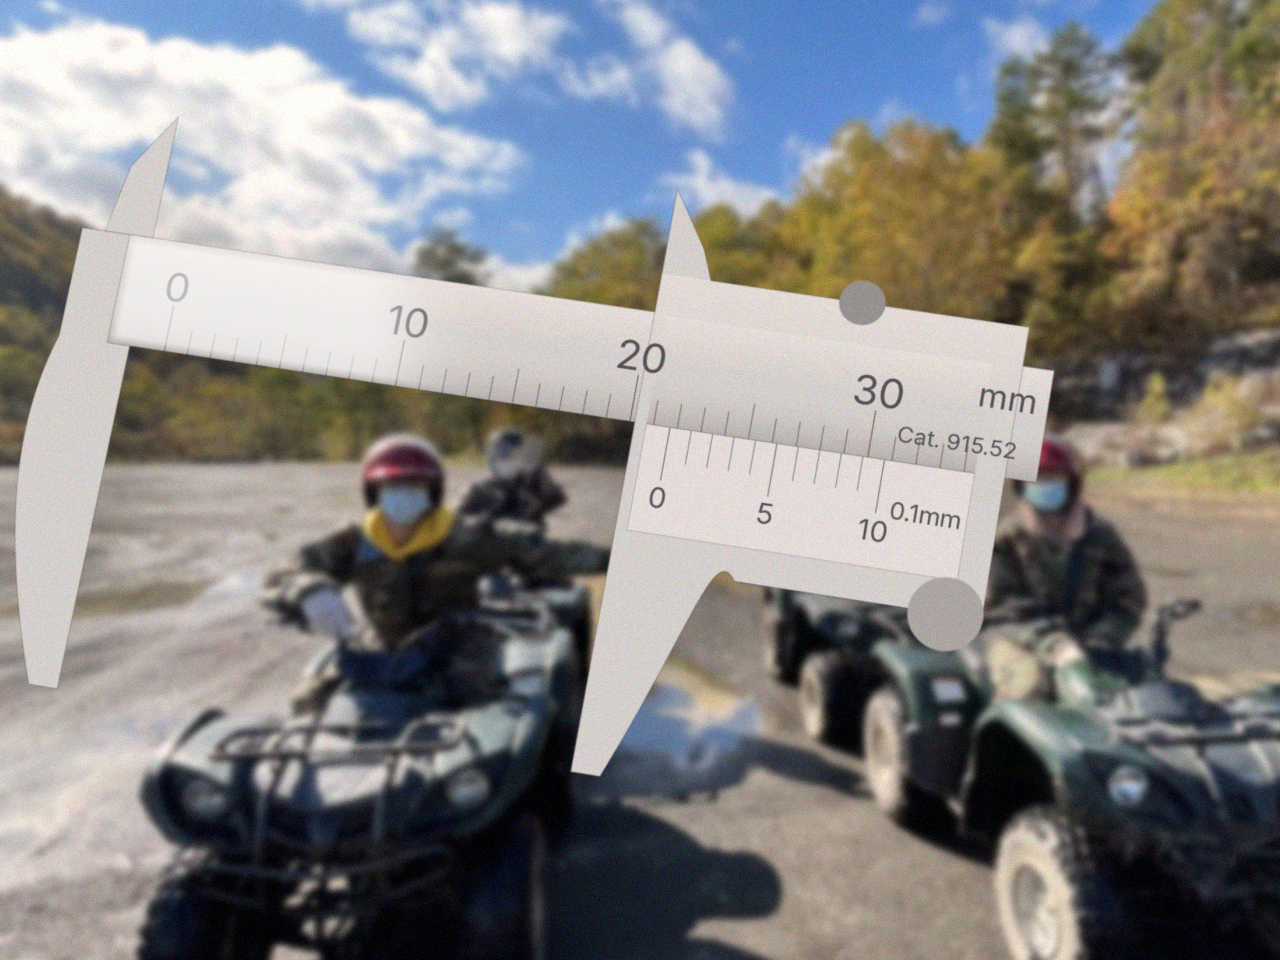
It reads 21.7 mm
